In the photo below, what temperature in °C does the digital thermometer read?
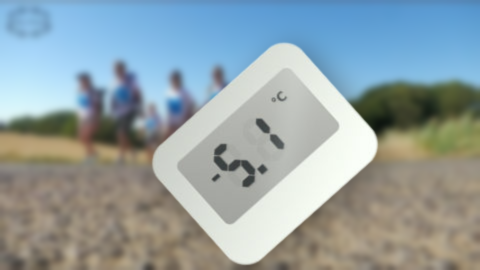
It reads -5.1 °C
